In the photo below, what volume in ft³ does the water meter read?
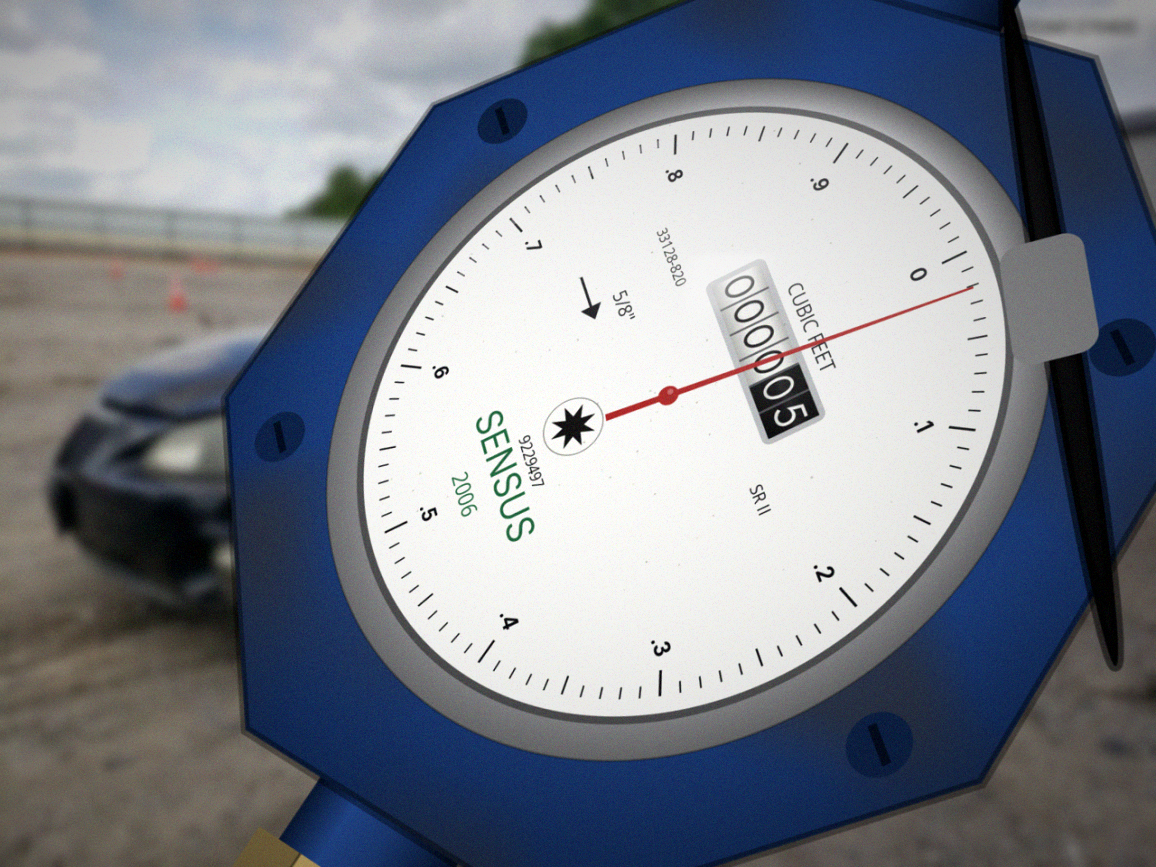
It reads 5.02 ft³
